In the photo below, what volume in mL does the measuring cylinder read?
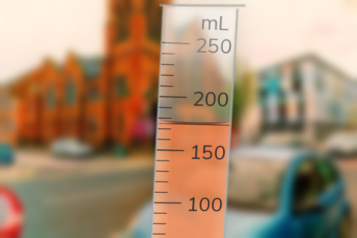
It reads 175 mL
